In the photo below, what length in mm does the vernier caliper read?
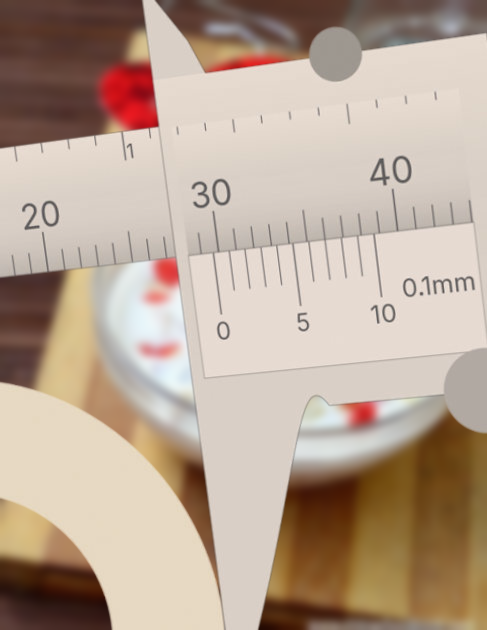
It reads 29.7 mm
